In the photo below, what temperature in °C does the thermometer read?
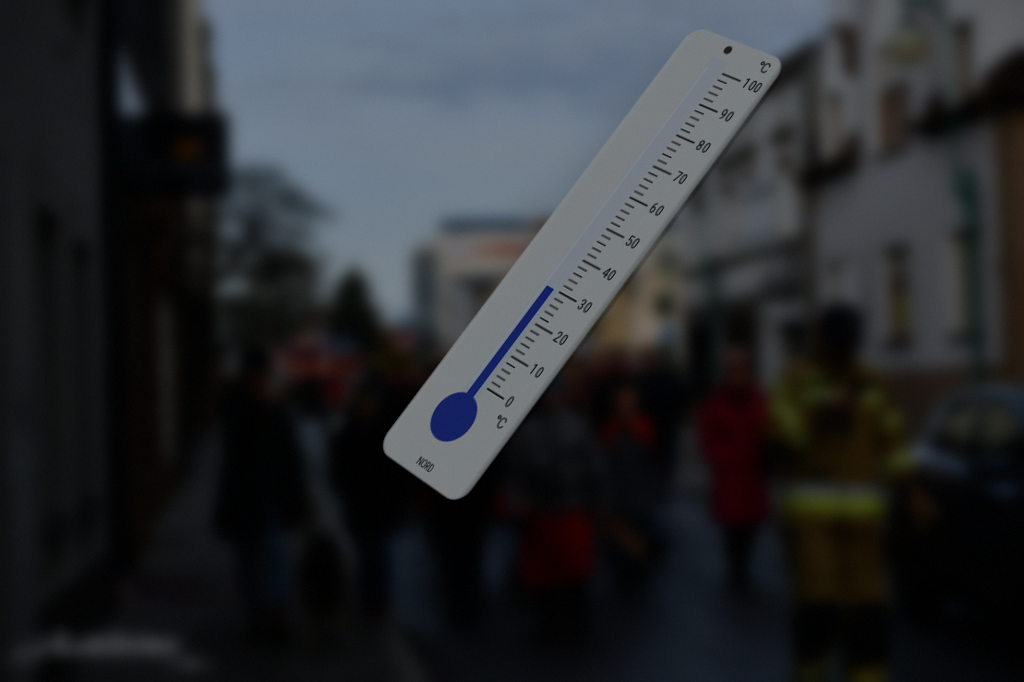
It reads 30 °C
